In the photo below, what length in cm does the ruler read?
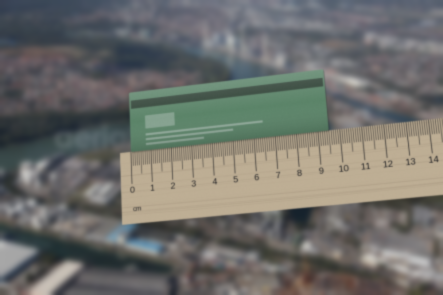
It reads 9.5 cm
